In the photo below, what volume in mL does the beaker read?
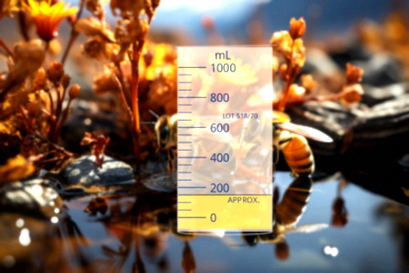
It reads 150 mL
